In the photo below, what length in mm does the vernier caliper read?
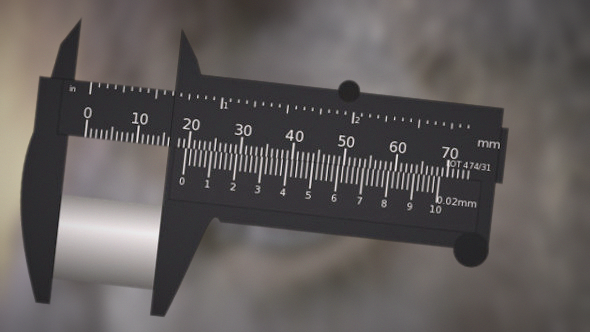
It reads 19.5 mm
